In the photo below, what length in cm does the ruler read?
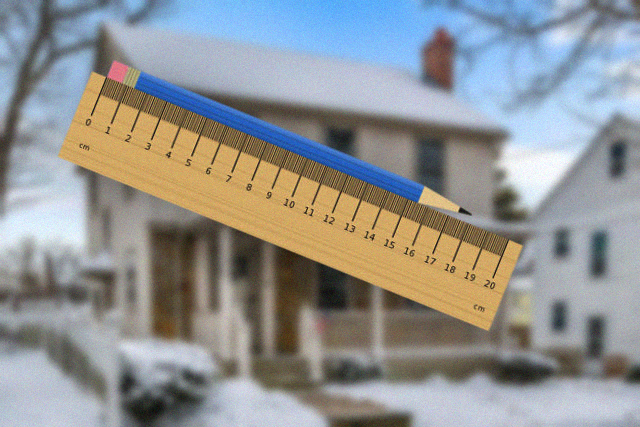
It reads 18 cm
